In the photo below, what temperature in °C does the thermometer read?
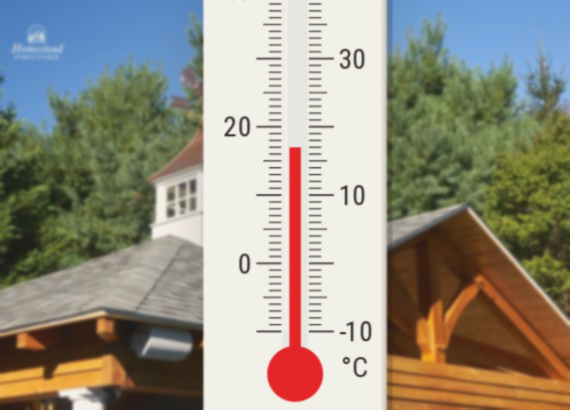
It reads 17 °C
